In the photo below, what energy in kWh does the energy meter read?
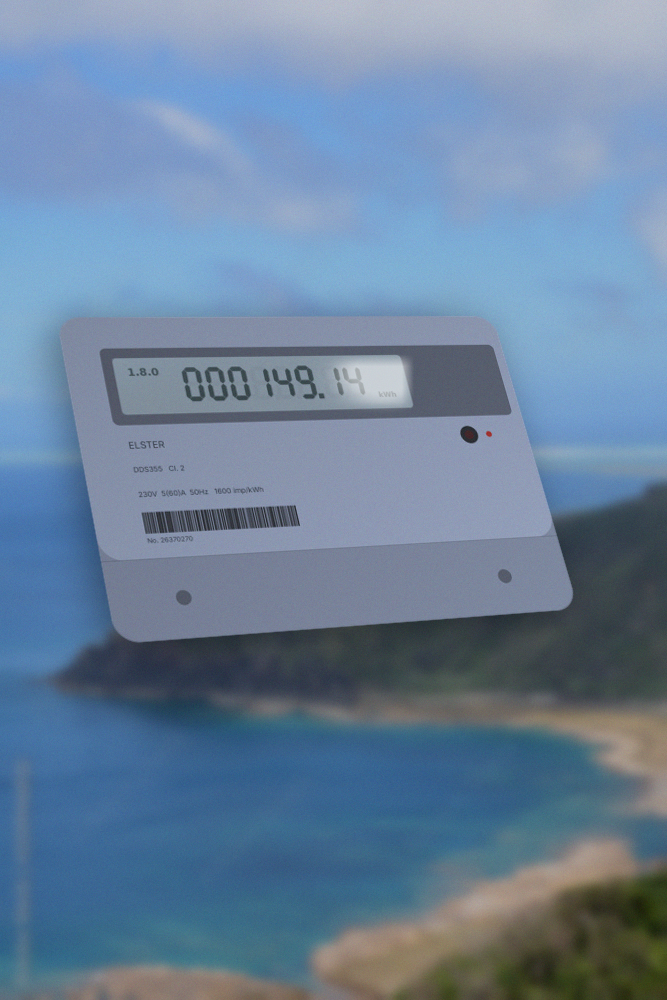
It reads 149.14 kWh
